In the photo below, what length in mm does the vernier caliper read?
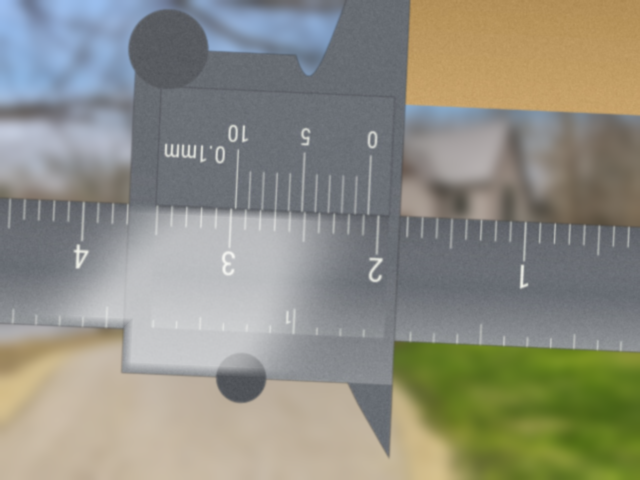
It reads 20.7 mm
